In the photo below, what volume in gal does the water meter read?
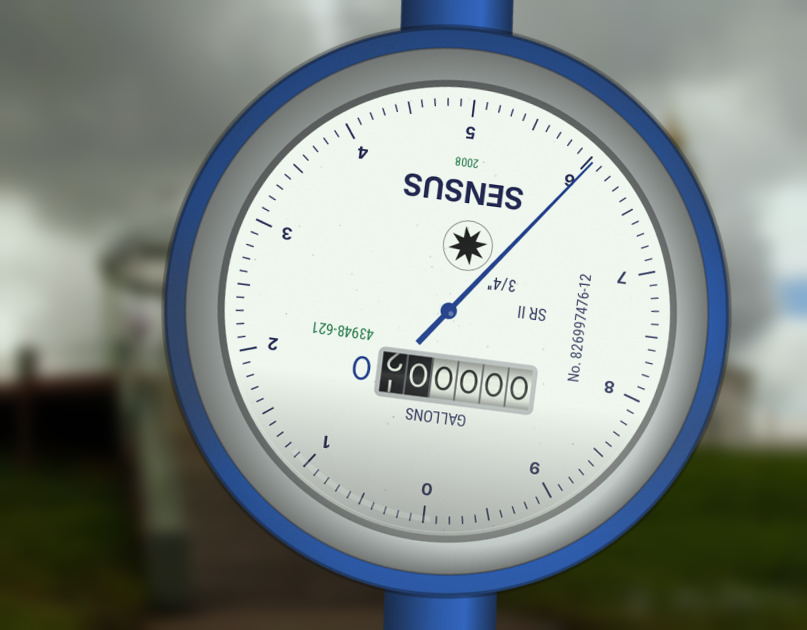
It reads 16.0 gal
